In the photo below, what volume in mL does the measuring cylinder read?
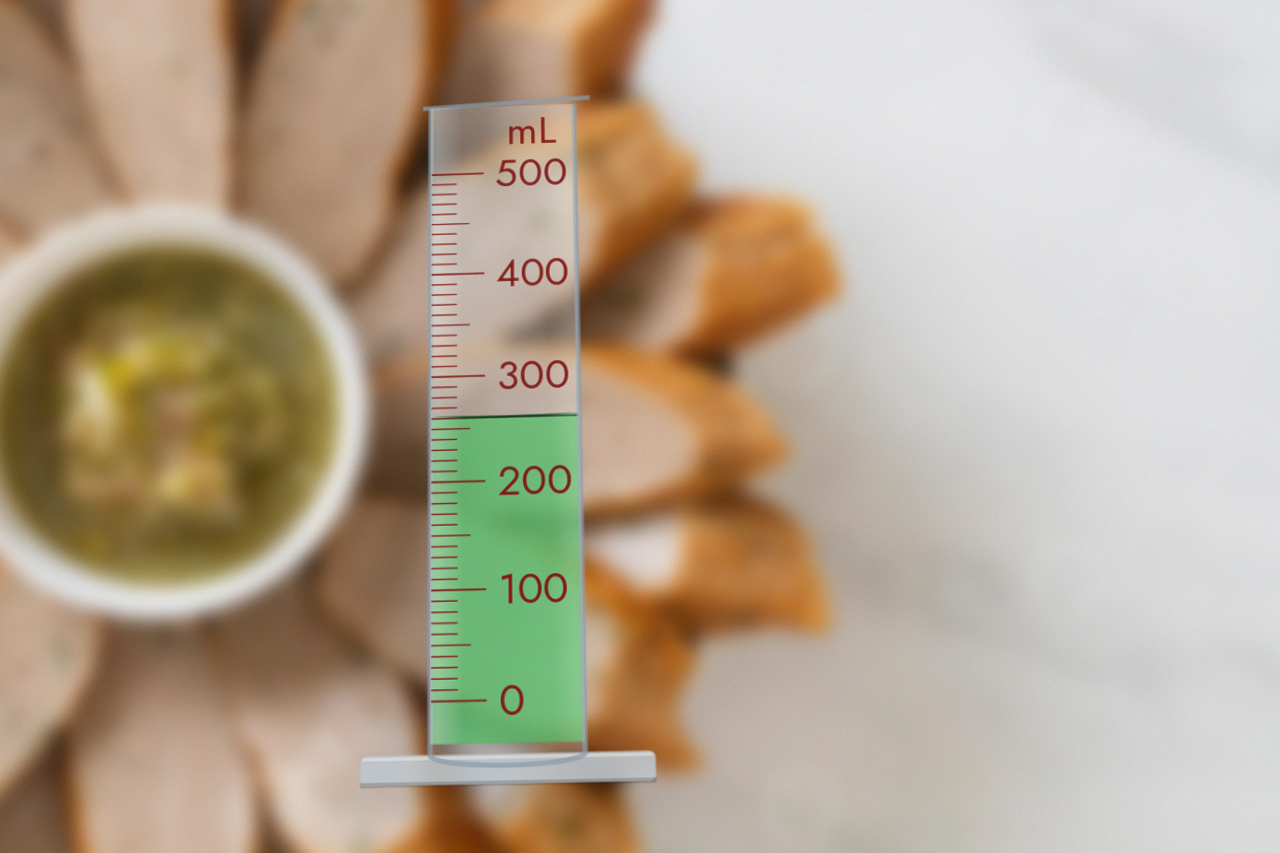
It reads 260 mL
